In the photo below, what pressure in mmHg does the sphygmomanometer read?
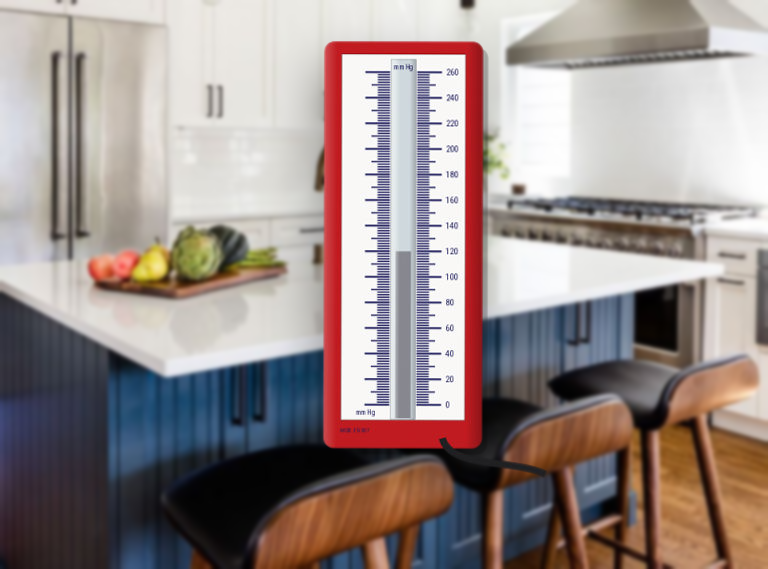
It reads 120 mmHg
